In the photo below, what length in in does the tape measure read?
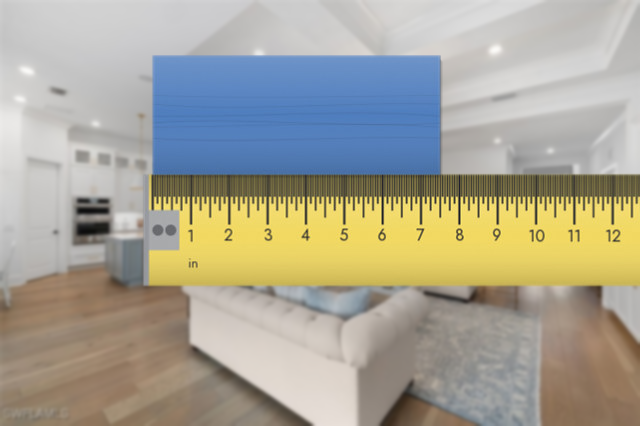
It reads 7.5 in
